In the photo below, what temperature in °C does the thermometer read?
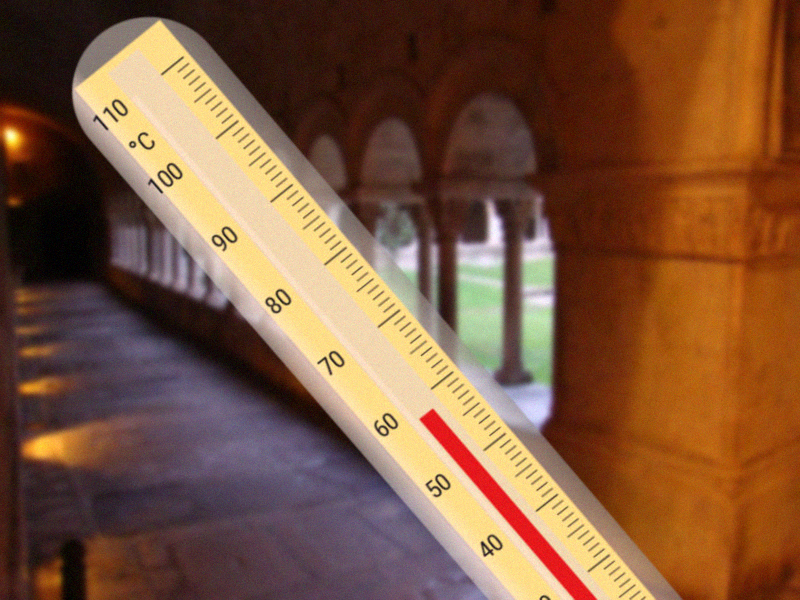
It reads 58 °C
